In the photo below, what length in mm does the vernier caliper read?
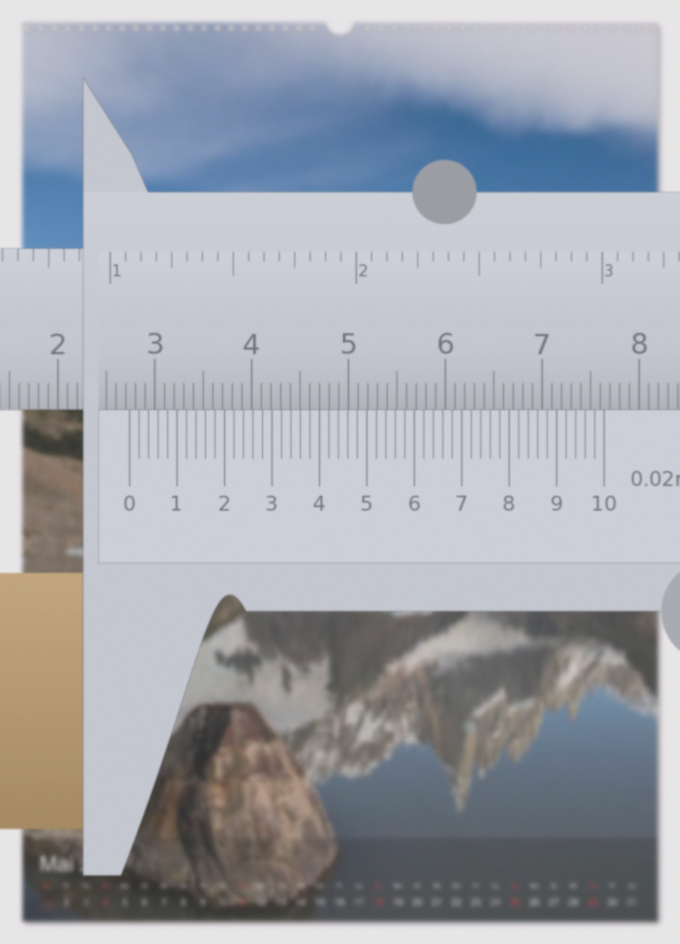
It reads 27.4 mm
